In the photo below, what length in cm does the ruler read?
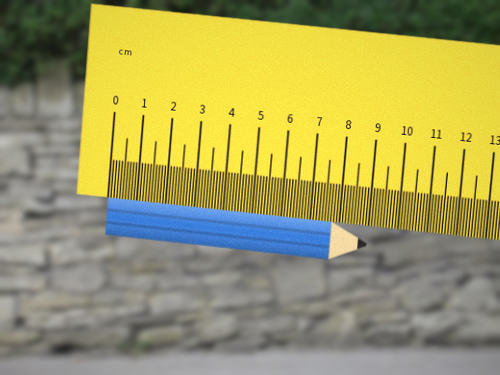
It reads 9 cm
